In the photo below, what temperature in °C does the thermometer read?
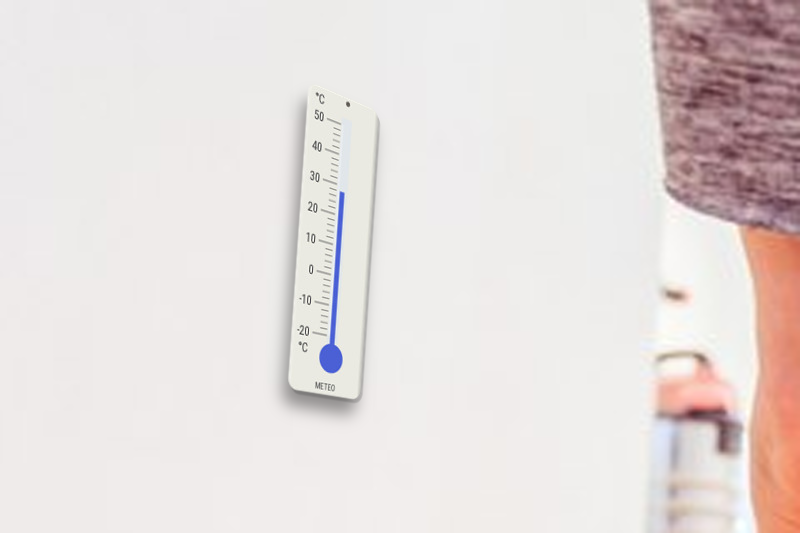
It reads 28 °C
